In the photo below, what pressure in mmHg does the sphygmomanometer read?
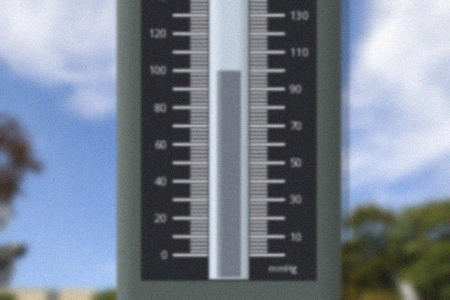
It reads 100 mmHg
